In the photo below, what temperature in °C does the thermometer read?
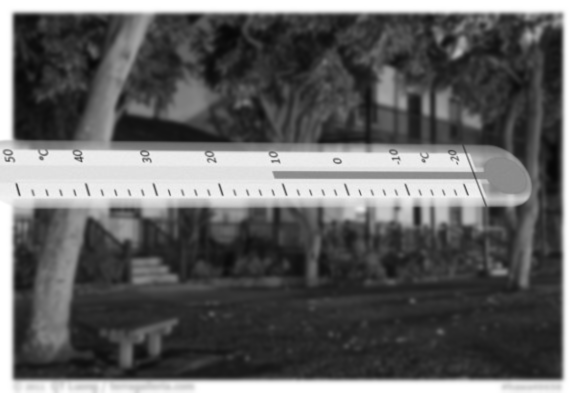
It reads 11 °C
